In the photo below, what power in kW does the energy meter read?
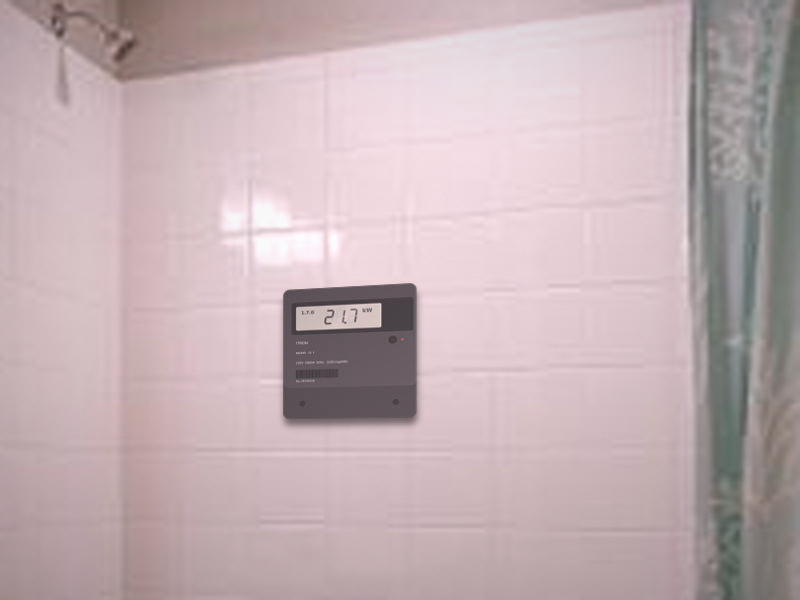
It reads 21.7 kW
